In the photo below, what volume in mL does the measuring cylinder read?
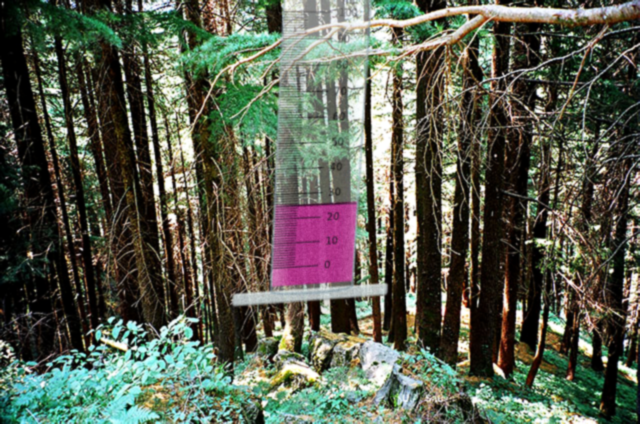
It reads 25 mL
